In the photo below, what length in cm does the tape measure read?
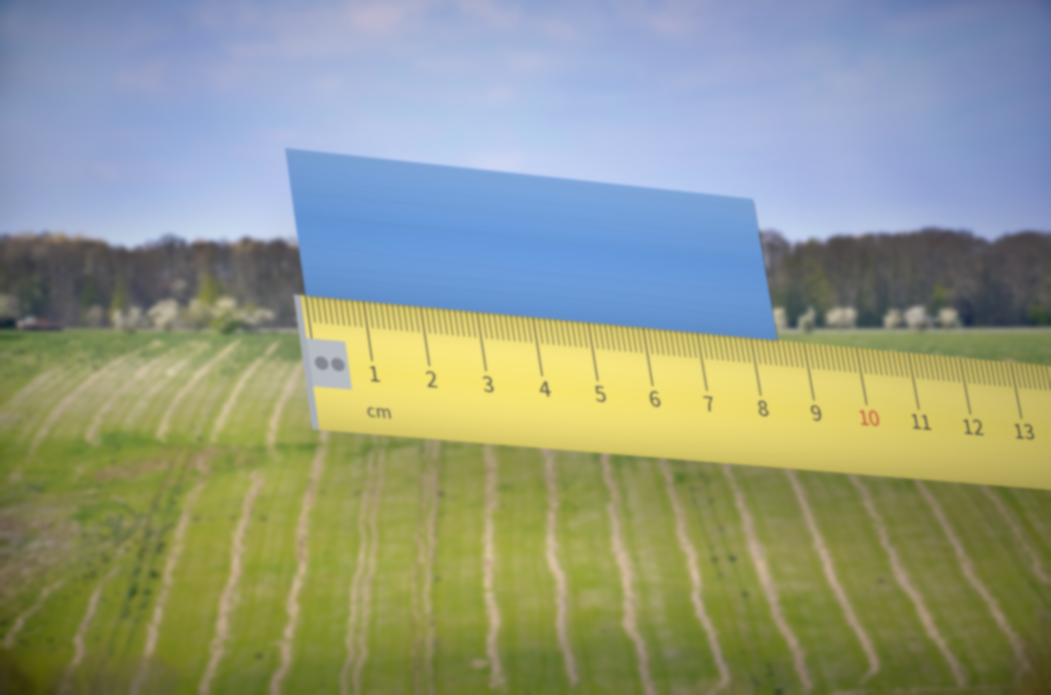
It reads 8.5 cm
